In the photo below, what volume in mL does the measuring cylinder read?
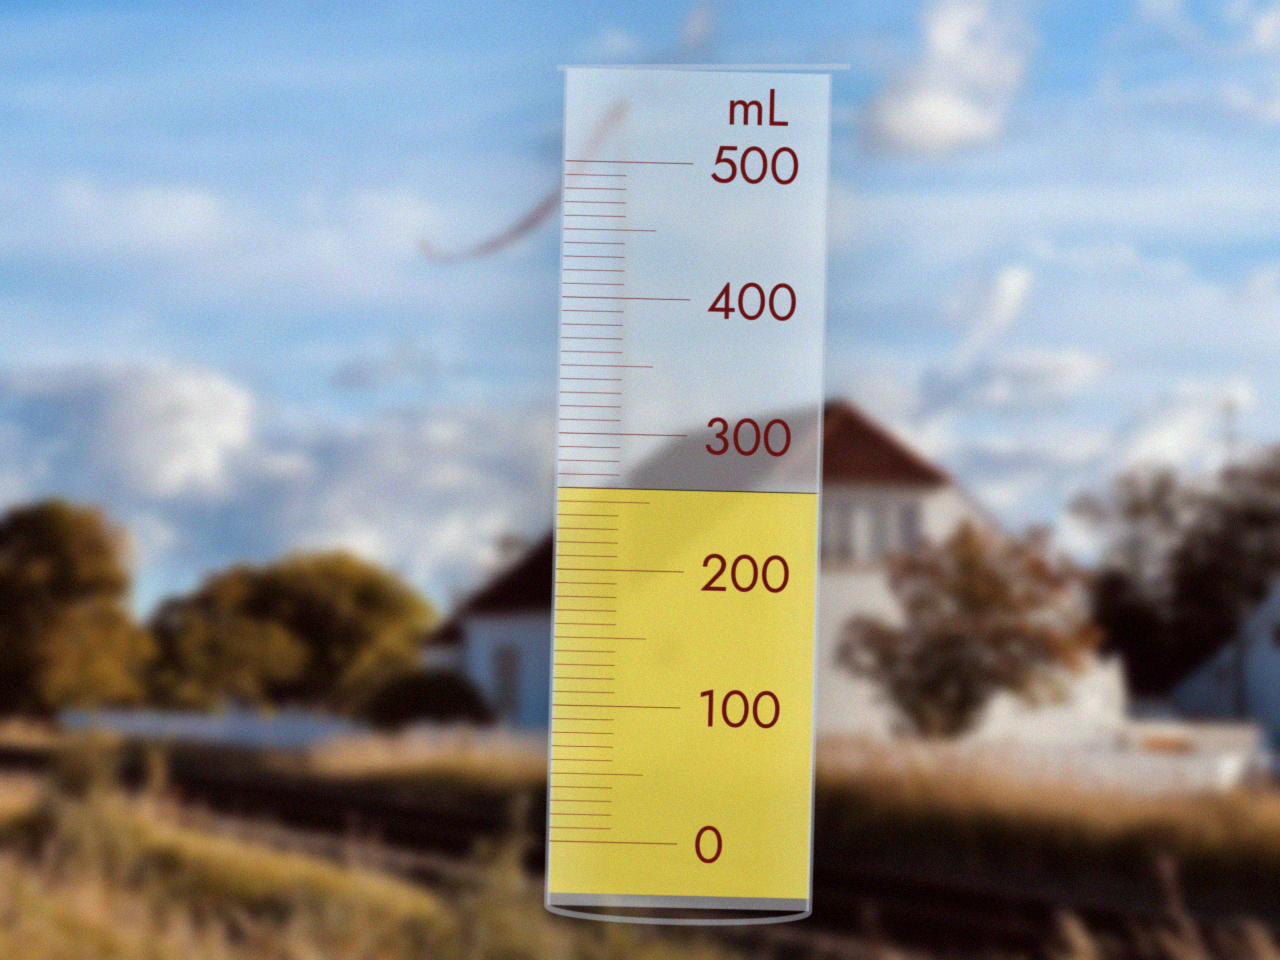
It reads 260 mL
